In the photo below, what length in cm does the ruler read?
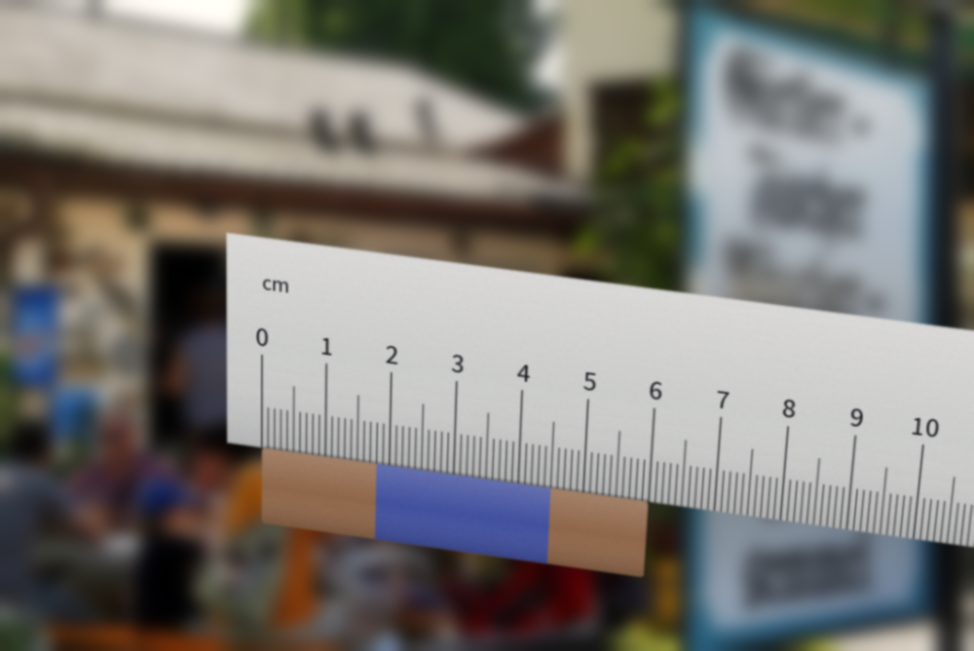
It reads 6 cm
